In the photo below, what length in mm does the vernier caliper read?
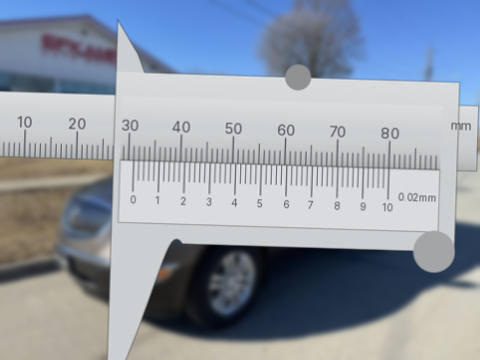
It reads 31.0 mm
